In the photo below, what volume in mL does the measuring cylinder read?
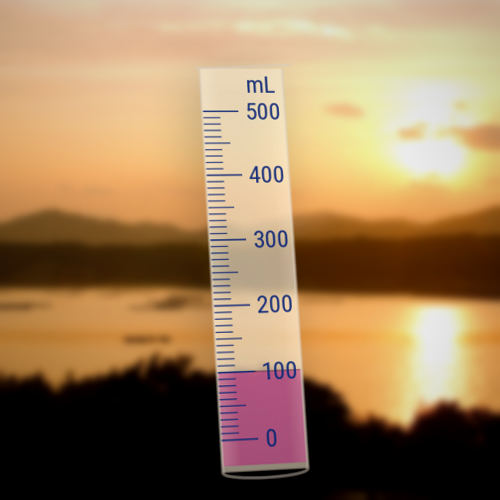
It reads 100 mL
